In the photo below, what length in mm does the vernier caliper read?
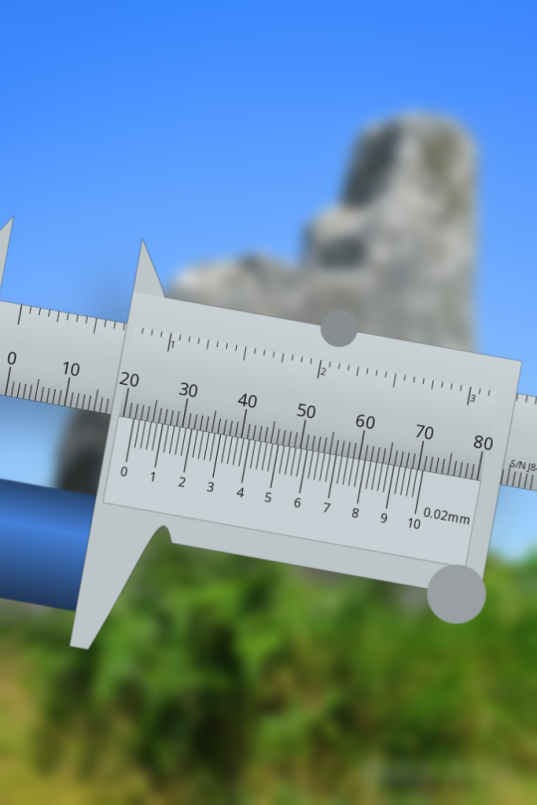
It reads 21.8 mm
